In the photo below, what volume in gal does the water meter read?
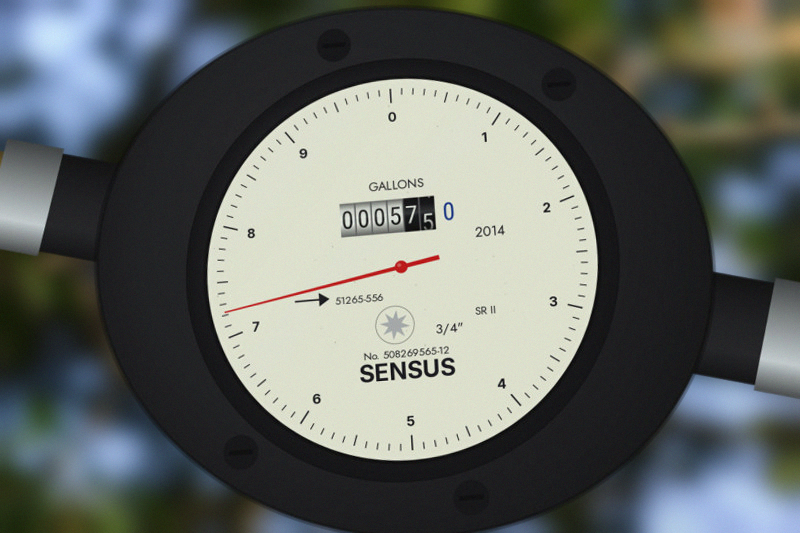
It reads 5747.2 gal
